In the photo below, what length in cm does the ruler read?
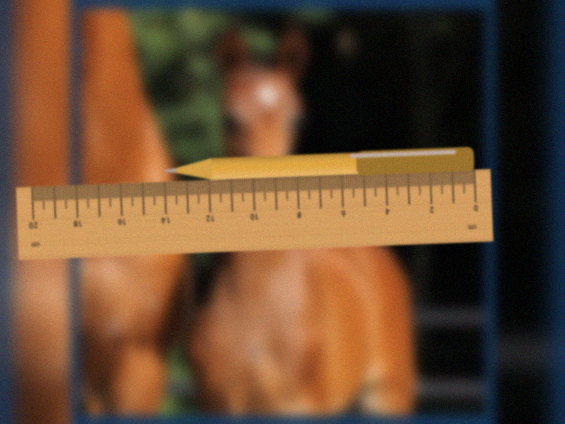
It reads 14 cm
